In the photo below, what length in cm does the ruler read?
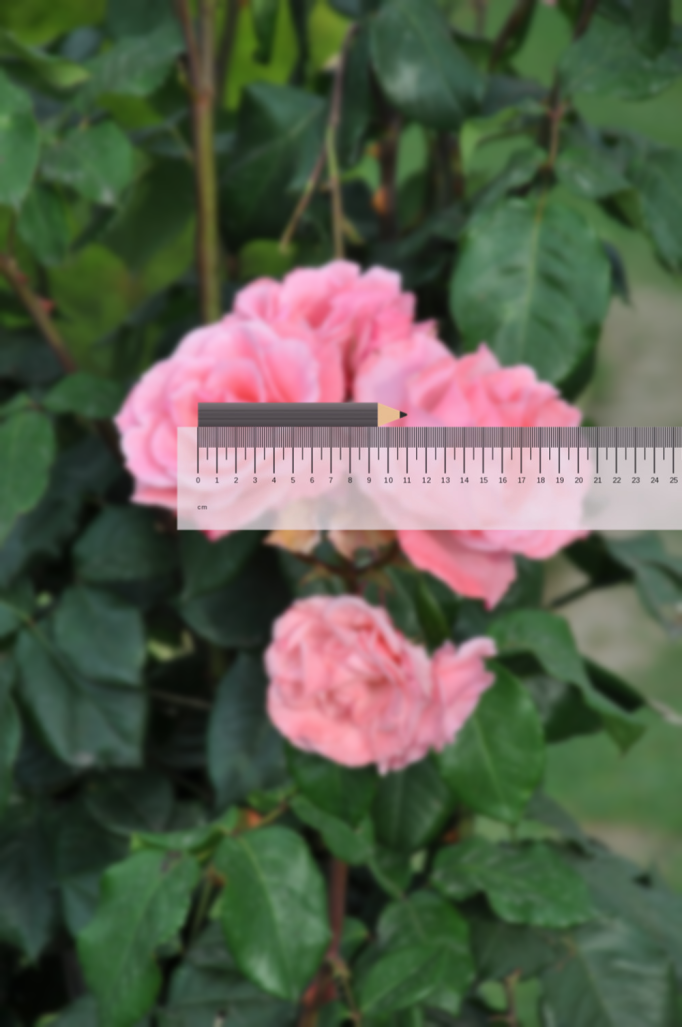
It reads 11 cm
